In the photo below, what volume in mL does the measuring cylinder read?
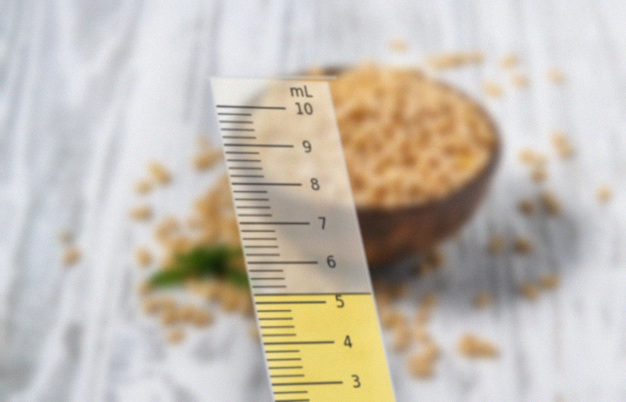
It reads 5.2 mL
